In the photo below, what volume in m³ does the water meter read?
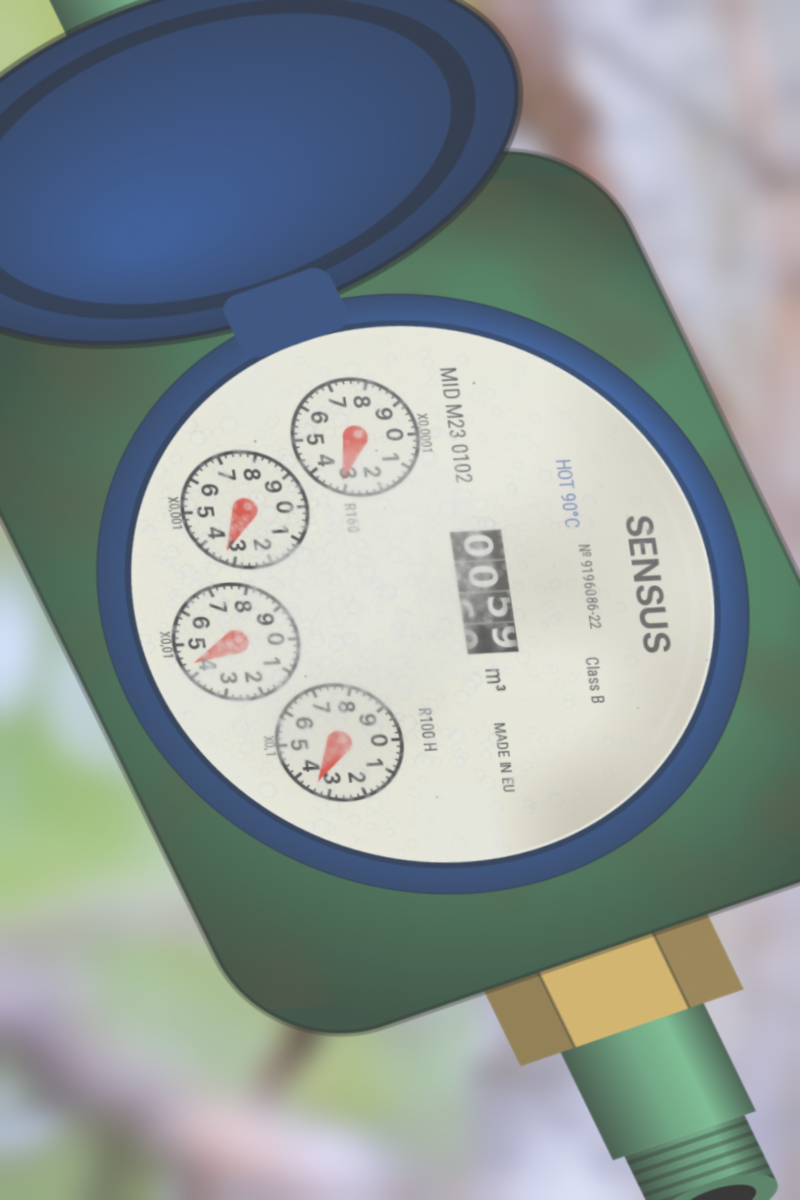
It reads 59.3433 m³
